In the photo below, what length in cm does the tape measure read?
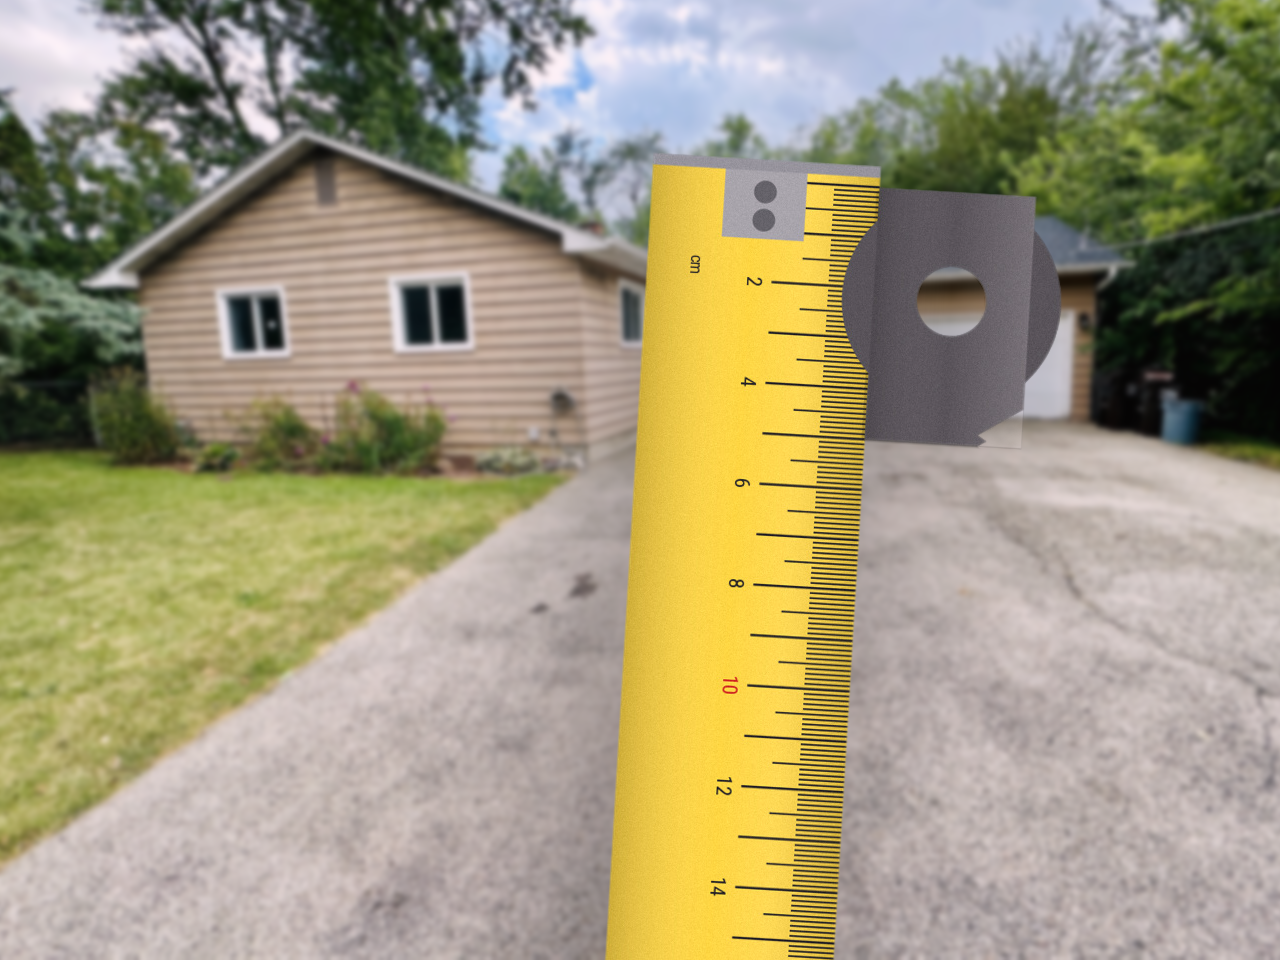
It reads 5 cm
